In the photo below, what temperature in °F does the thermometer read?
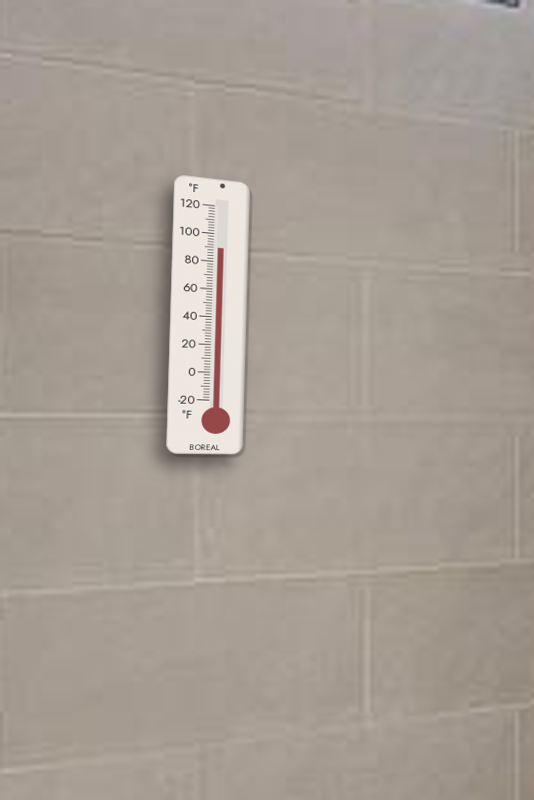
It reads 90 °F
